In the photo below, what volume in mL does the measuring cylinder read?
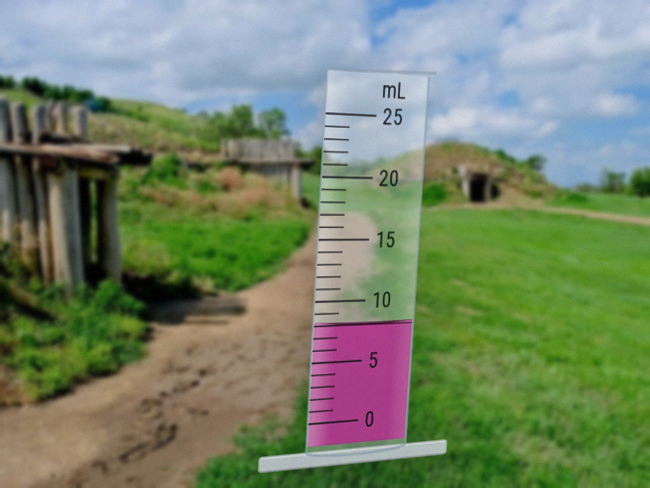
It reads 8 mL
